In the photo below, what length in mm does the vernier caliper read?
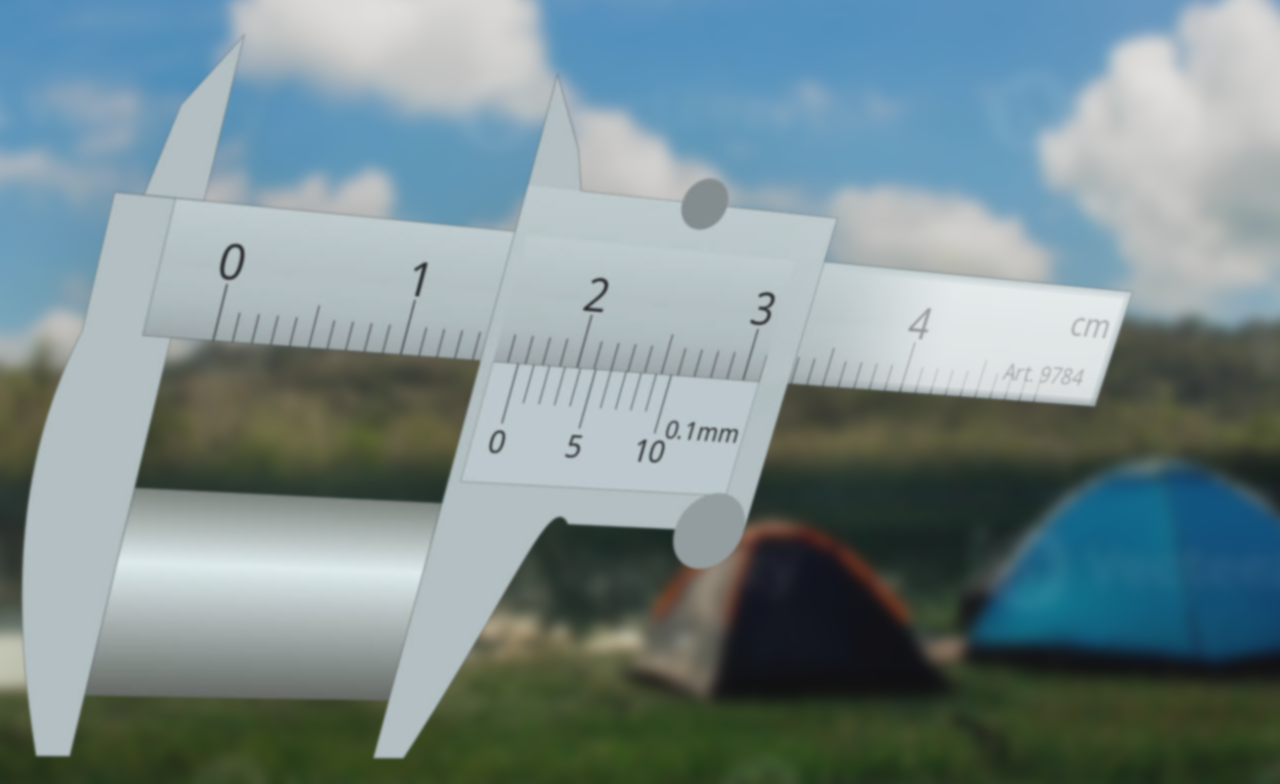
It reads 16.6 mm
